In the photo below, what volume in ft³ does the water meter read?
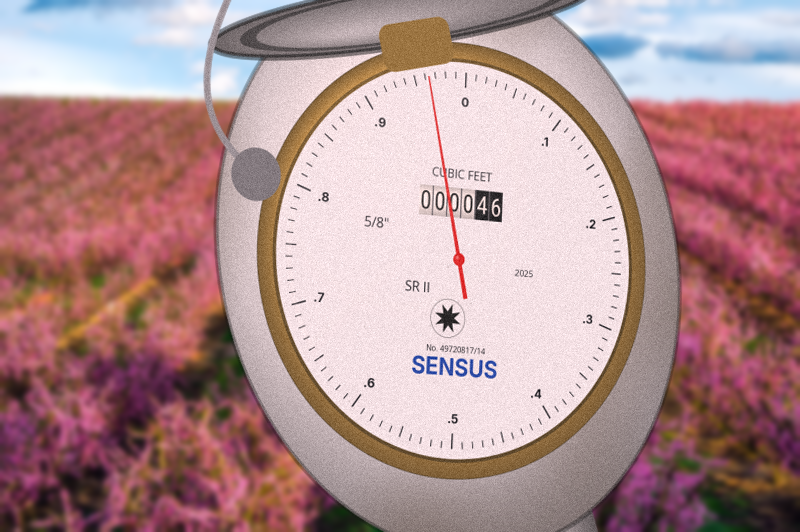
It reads 45.96 ft³
